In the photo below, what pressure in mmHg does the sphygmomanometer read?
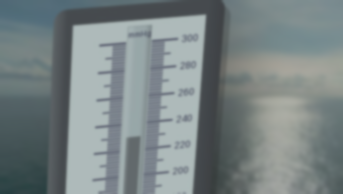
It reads 230 mmHg
